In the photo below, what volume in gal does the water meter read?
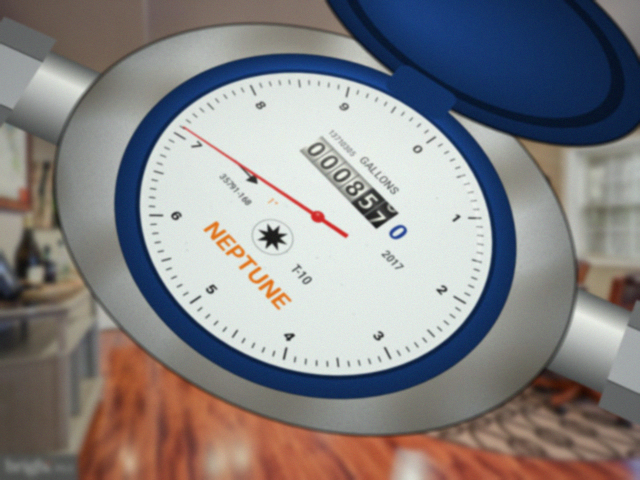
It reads 8567.1 gal
